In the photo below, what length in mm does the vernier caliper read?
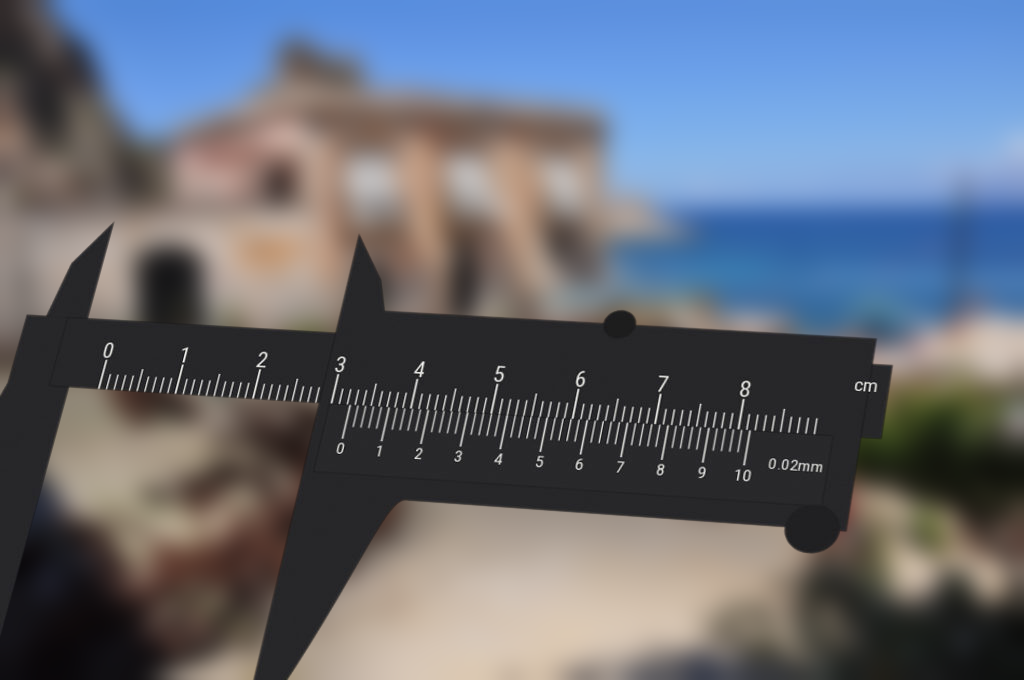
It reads 32.4 mm
